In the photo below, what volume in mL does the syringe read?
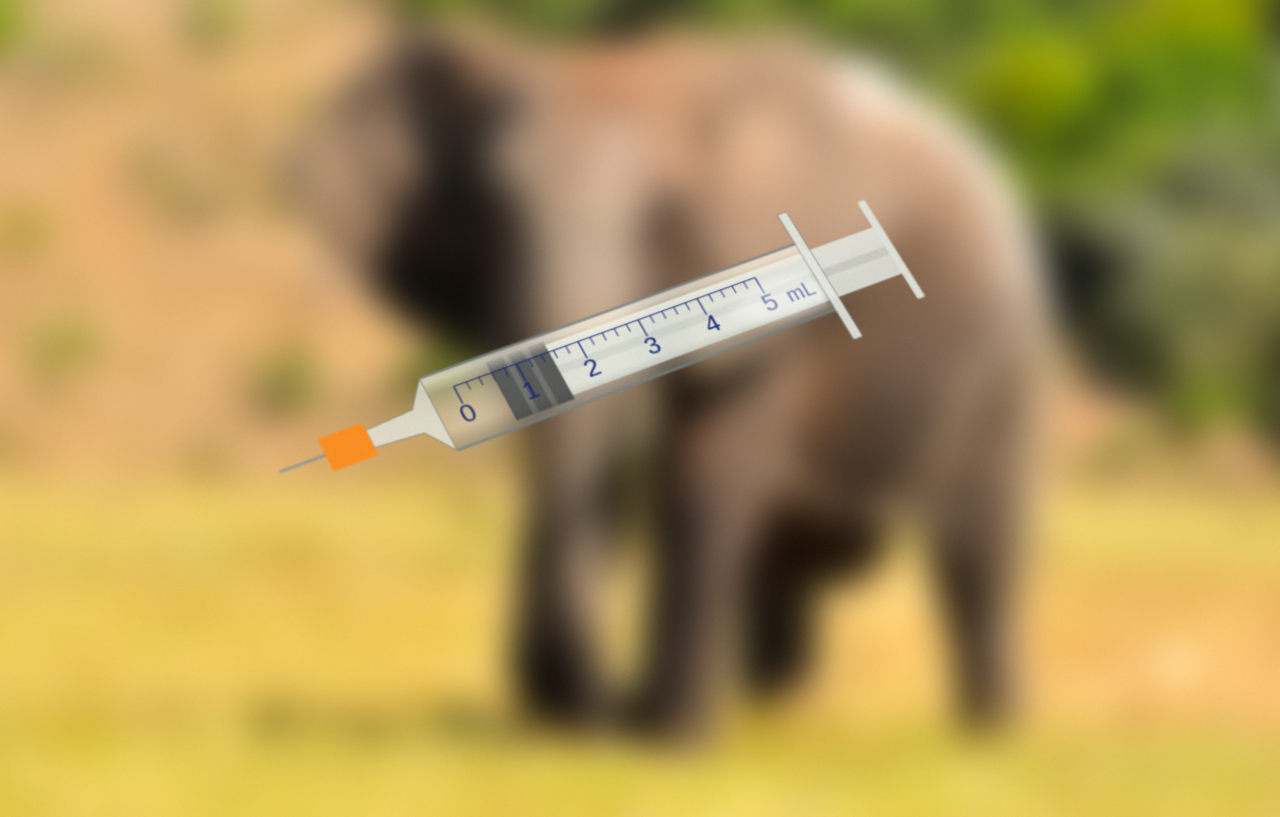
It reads 0.6 mL
